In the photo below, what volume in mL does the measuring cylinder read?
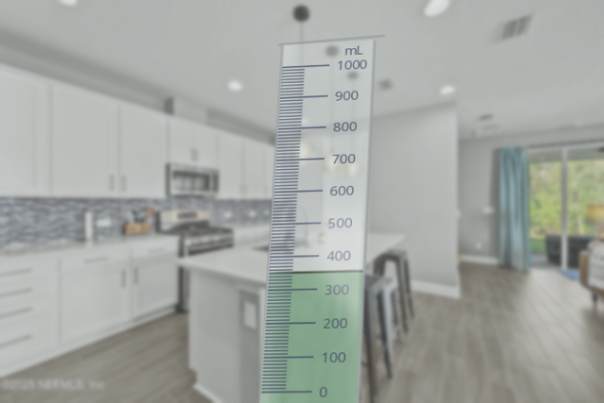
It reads 350 mL
